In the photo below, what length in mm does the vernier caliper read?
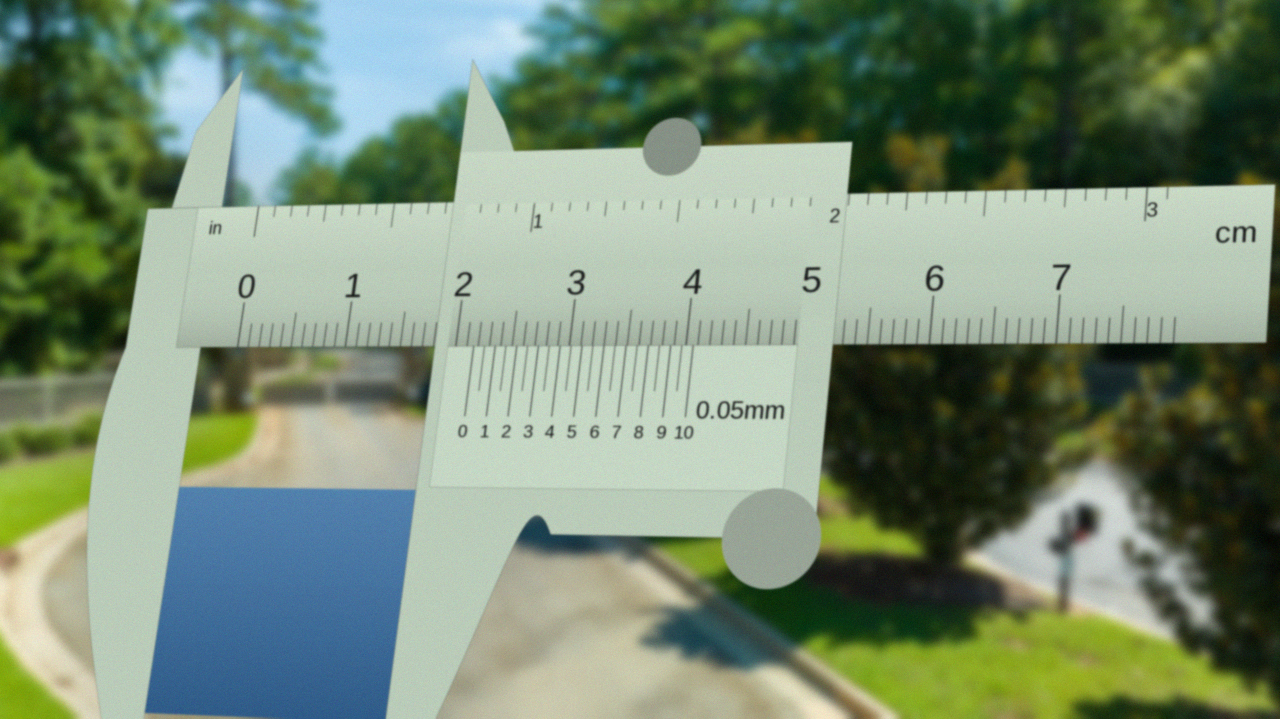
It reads 21.6 mm
